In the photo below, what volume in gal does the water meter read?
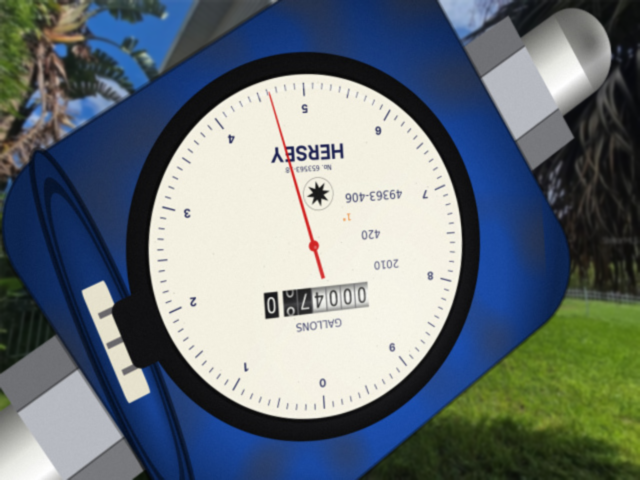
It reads 4784.6 gal
